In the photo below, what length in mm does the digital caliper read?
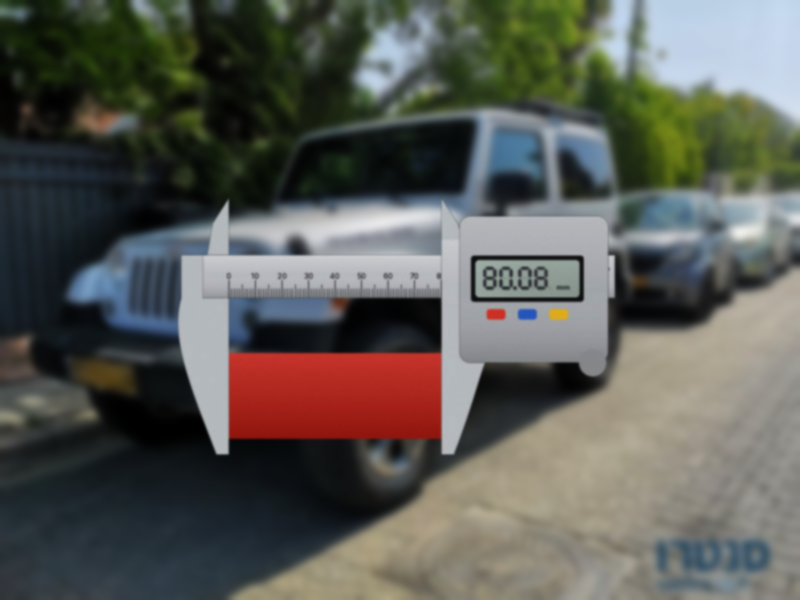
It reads 80.08 mm
